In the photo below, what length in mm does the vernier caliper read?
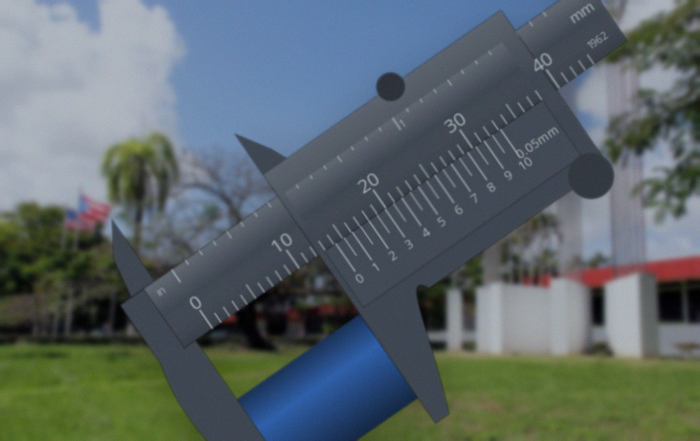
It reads 14.2 mm
